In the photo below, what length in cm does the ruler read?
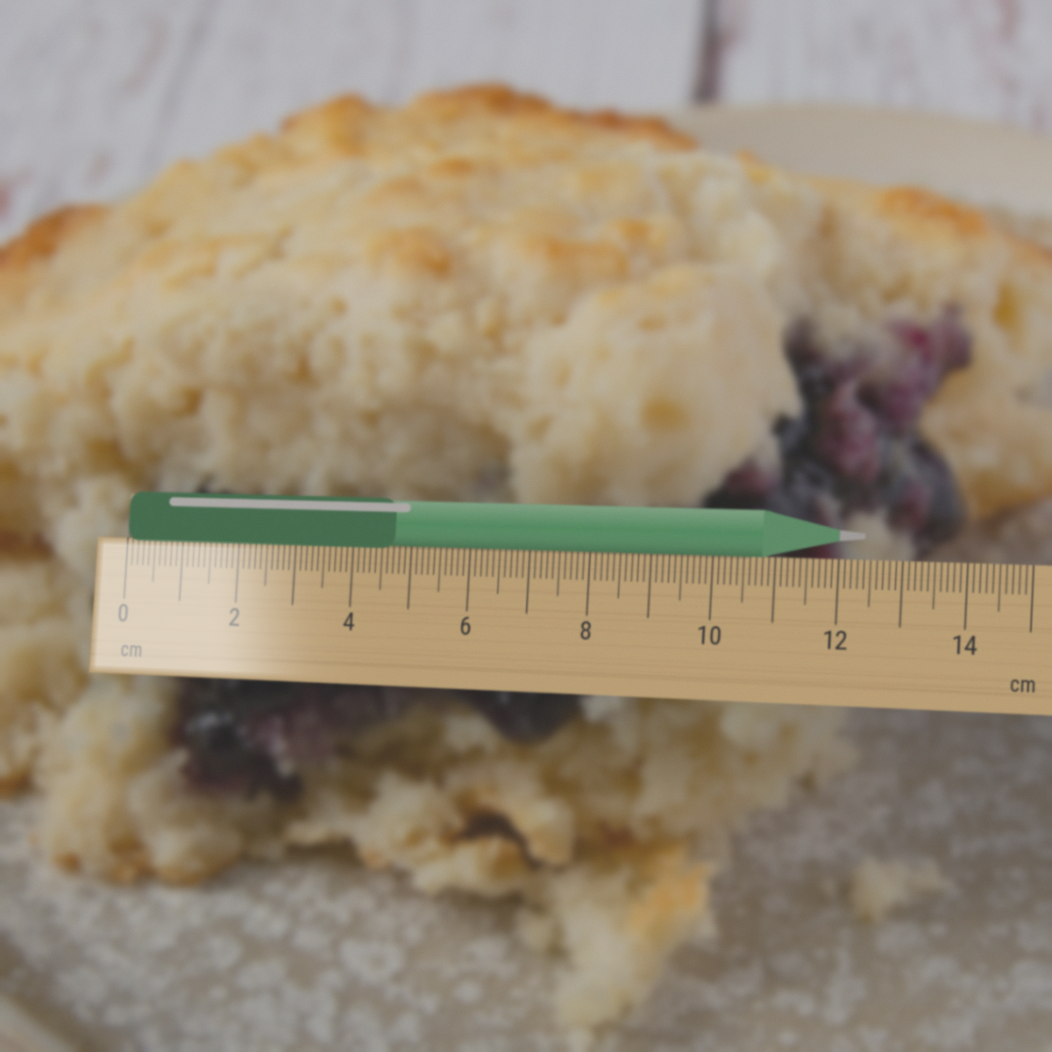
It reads 12.4 cm
